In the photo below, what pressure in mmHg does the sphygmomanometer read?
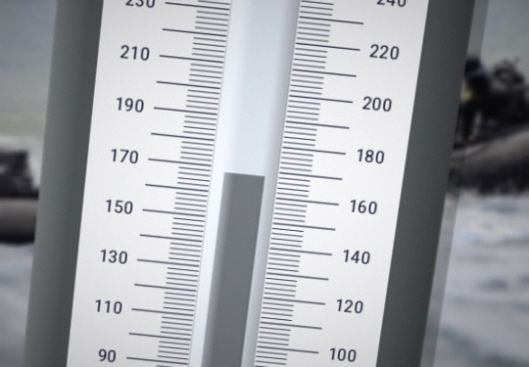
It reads 168 mmHg
